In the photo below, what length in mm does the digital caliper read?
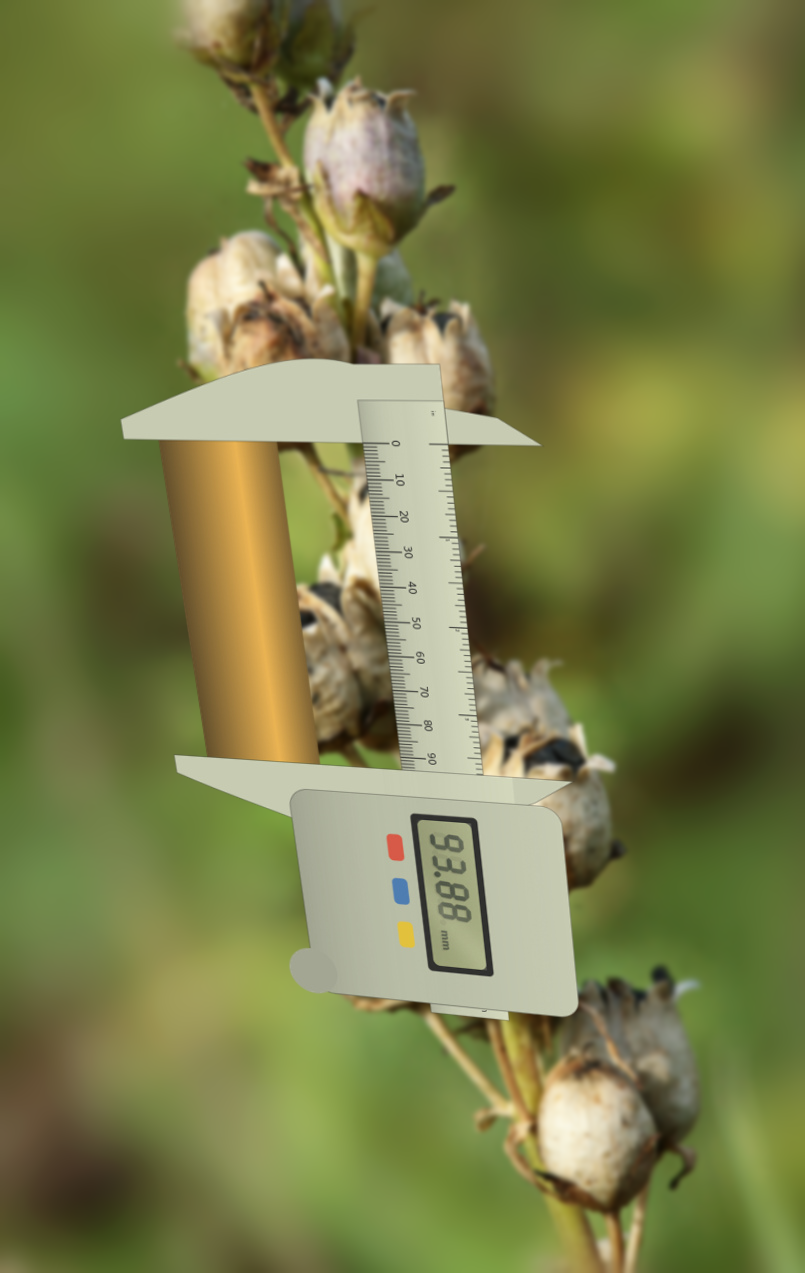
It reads 93.88 mm
